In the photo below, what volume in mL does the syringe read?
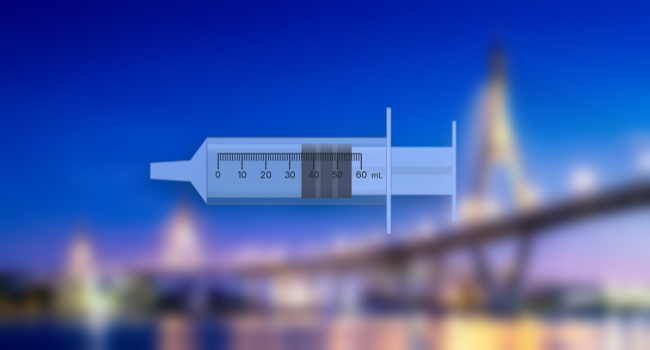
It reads 35 mL
